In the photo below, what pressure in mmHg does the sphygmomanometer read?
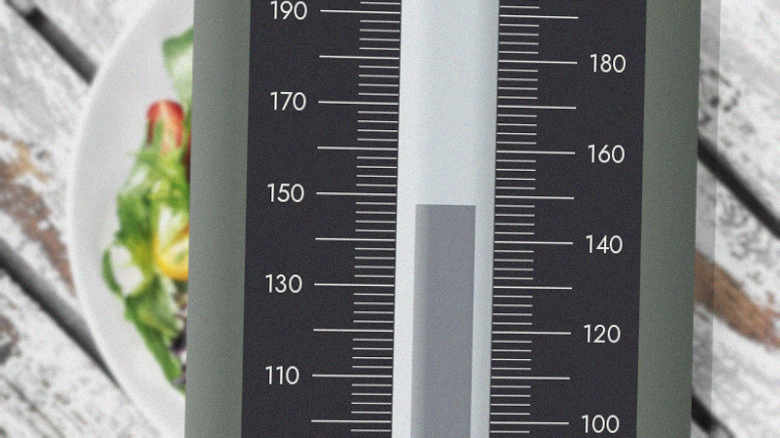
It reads 148 mmHg
